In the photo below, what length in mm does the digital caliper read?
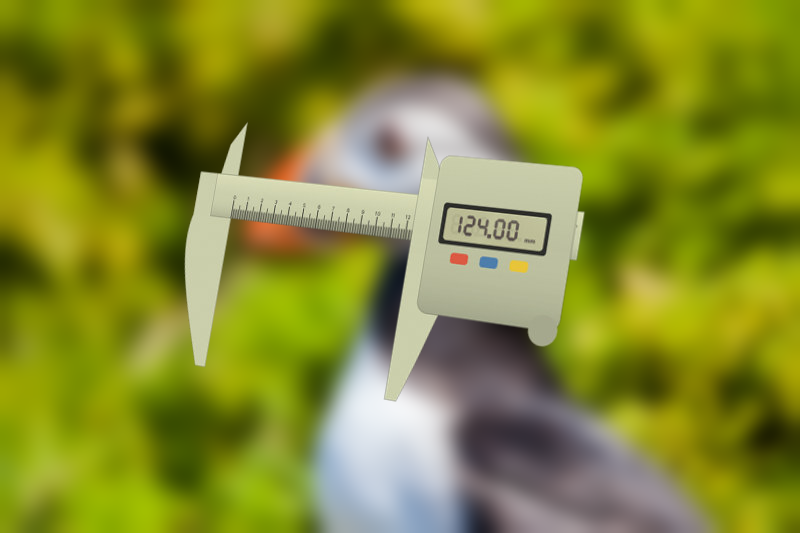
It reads 124.00 mm
